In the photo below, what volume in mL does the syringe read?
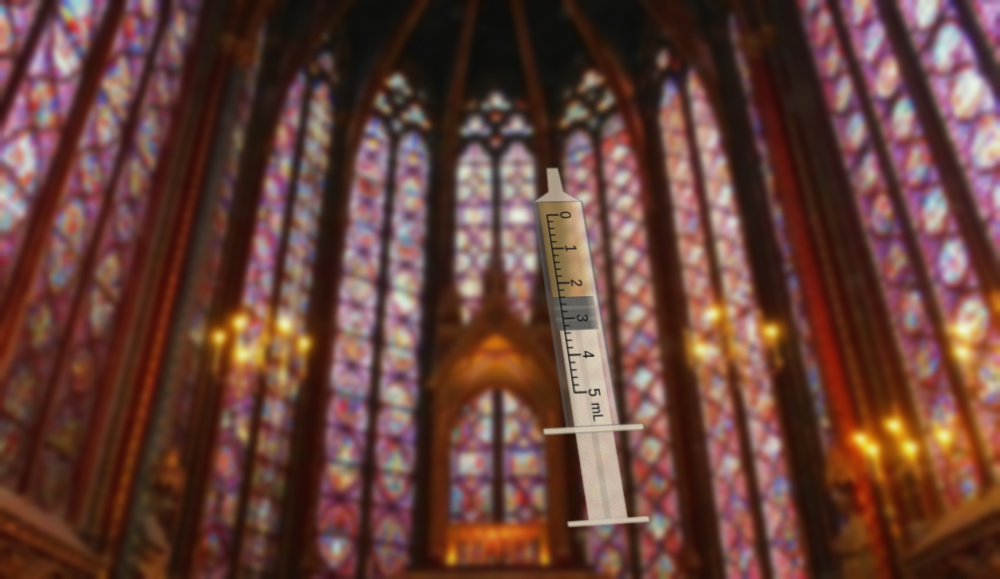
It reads 2.4 mL
